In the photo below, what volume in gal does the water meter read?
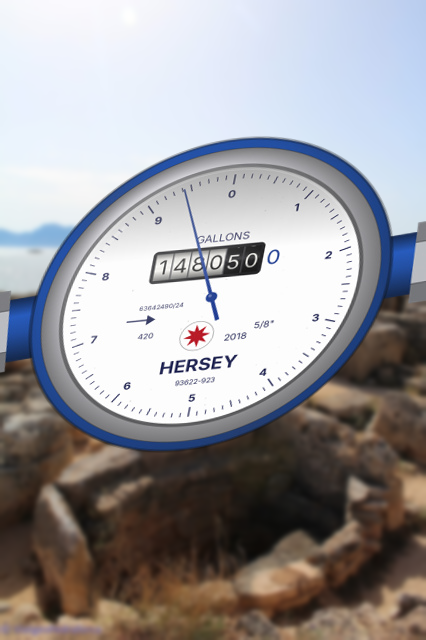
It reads 1480499.4 gal
